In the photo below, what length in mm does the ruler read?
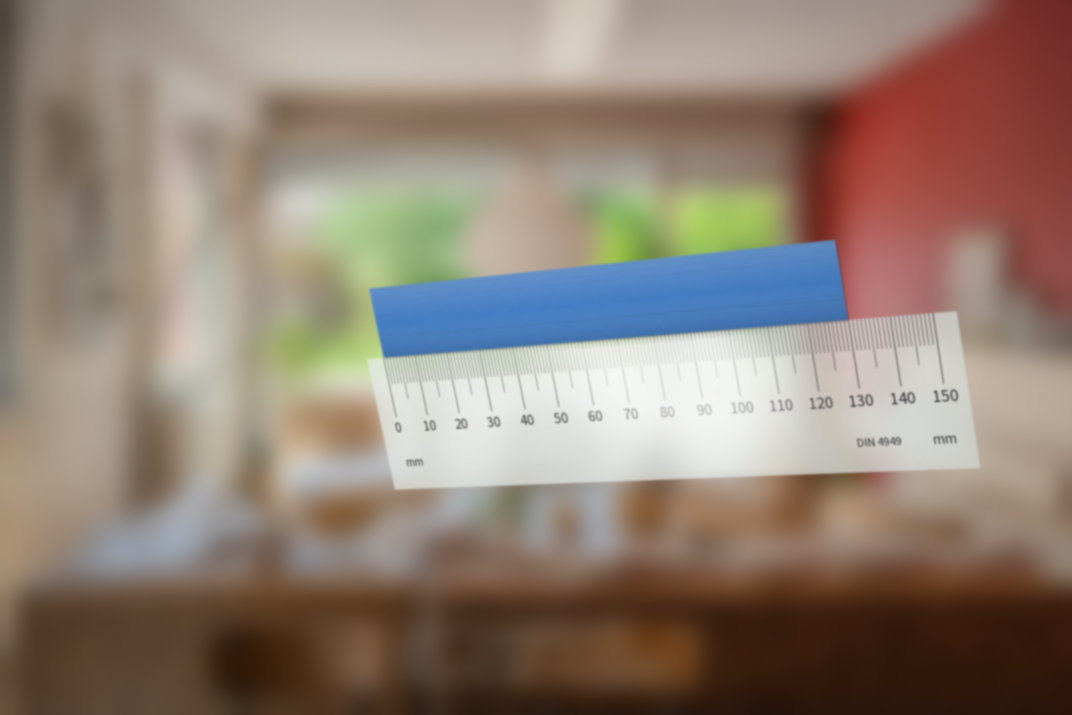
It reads 130 mm
